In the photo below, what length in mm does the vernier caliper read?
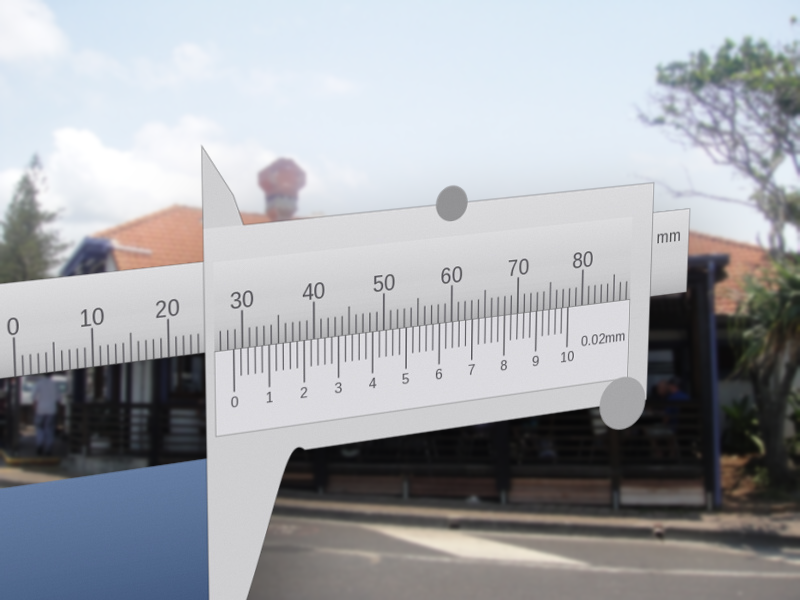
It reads 28.8 mm
